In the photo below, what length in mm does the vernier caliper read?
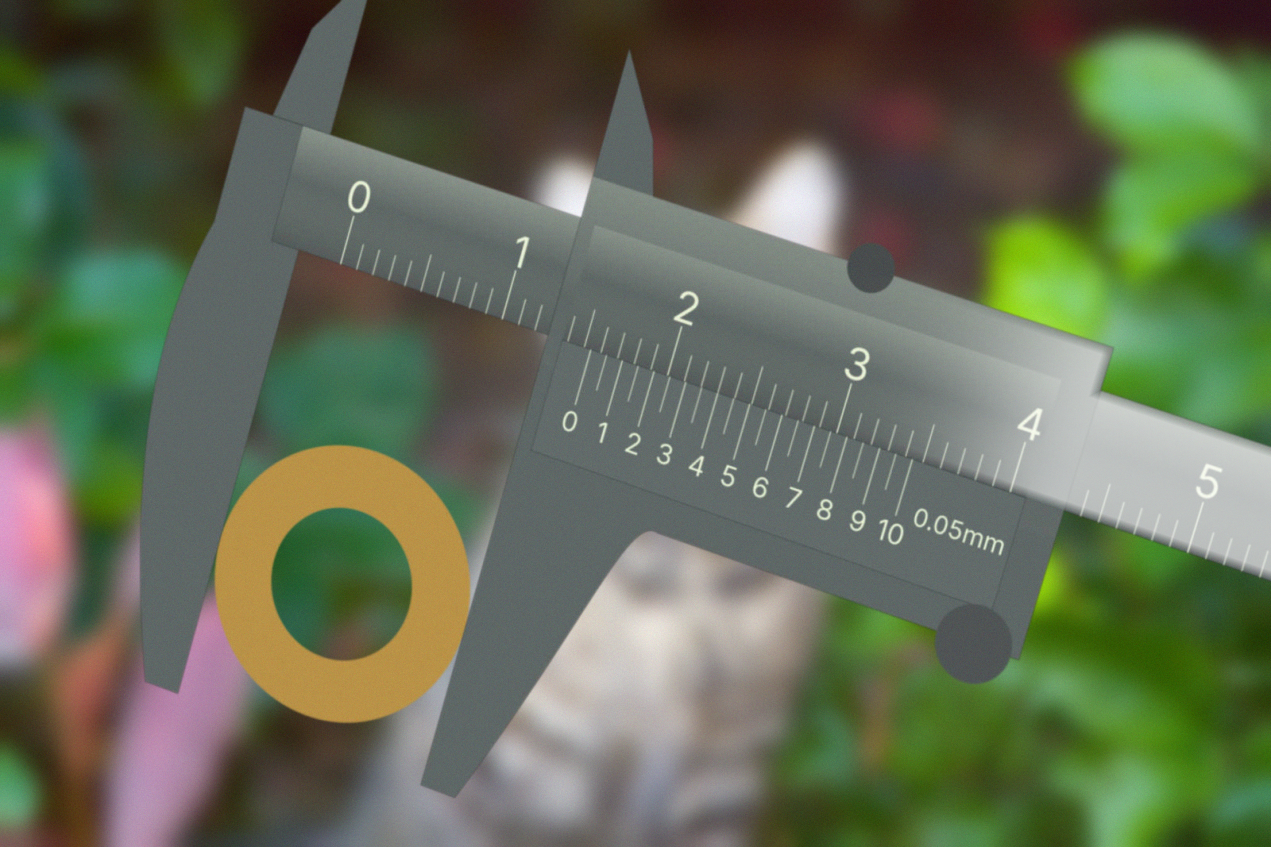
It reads 15.4 mm
